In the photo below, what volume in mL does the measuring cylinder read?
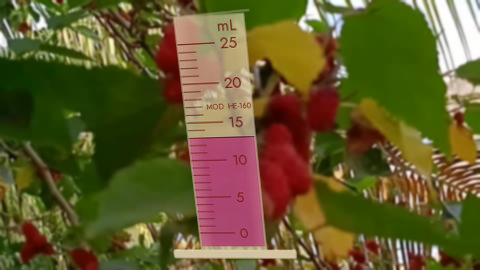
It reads 13 mL
